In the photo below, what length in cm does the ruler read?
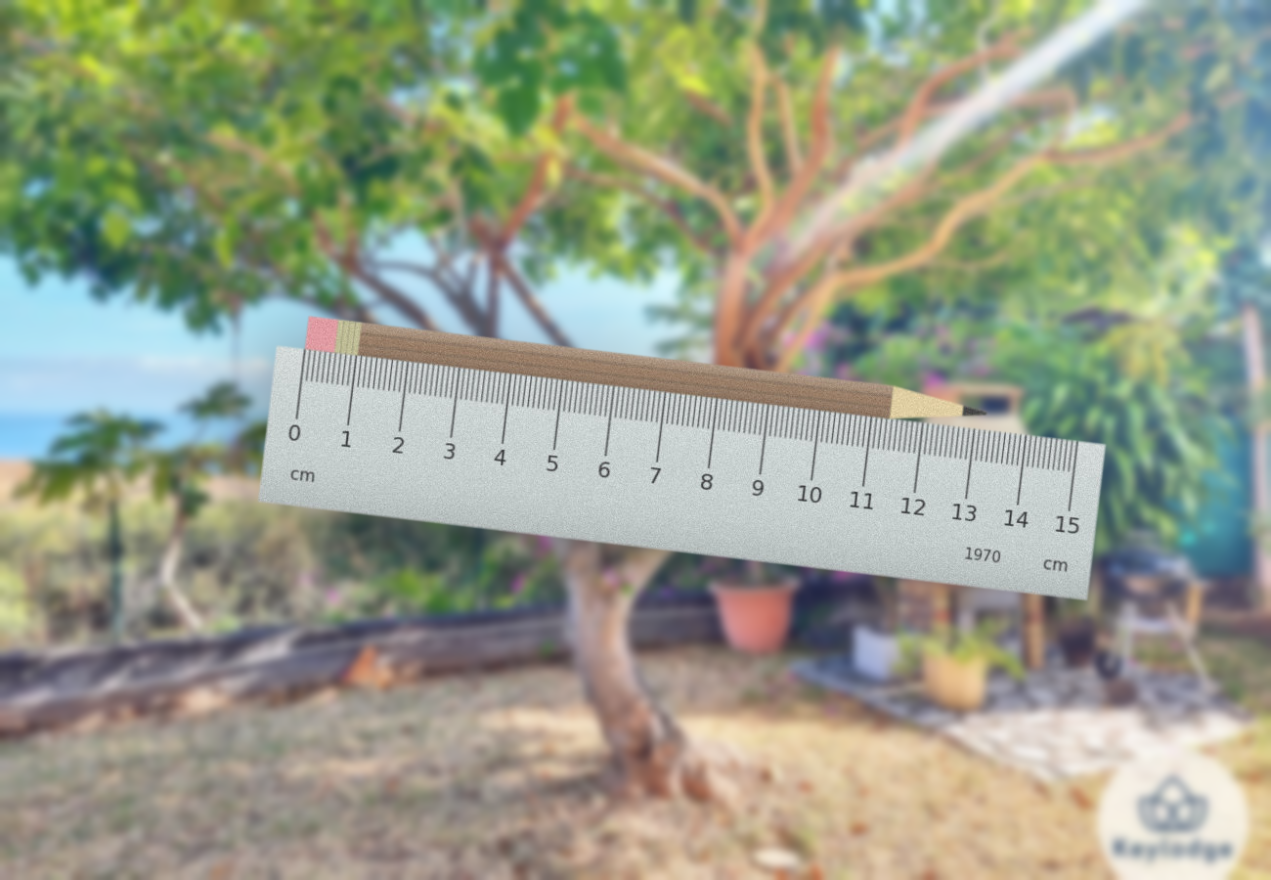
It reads 13.2 cm
